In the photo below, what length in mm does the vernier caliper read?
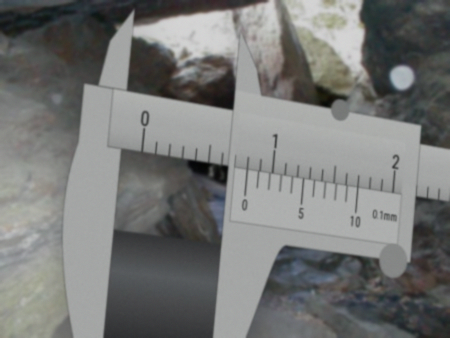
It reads 8.0 mm
